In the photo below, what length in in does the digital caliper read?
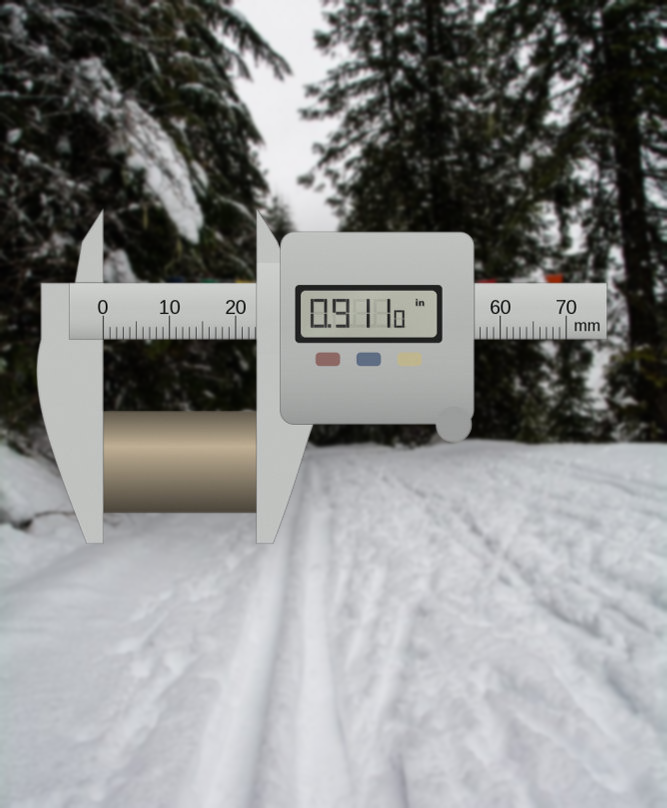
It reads 0.9110 in
